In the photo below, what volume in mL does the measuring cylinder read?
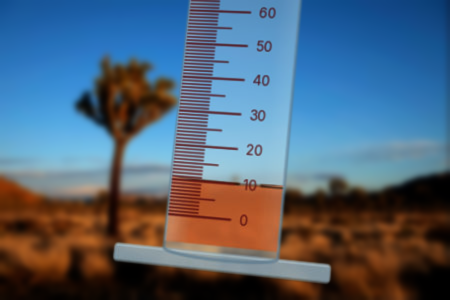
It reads 10 mL
